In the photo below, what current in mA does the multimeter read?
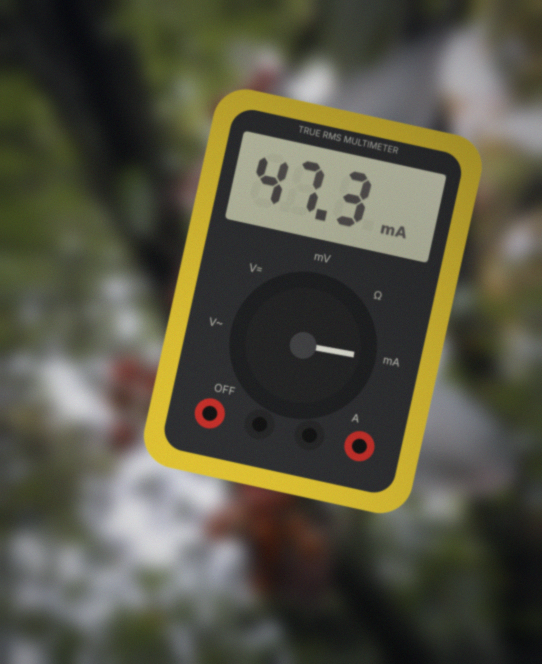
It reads 47.3 mA
